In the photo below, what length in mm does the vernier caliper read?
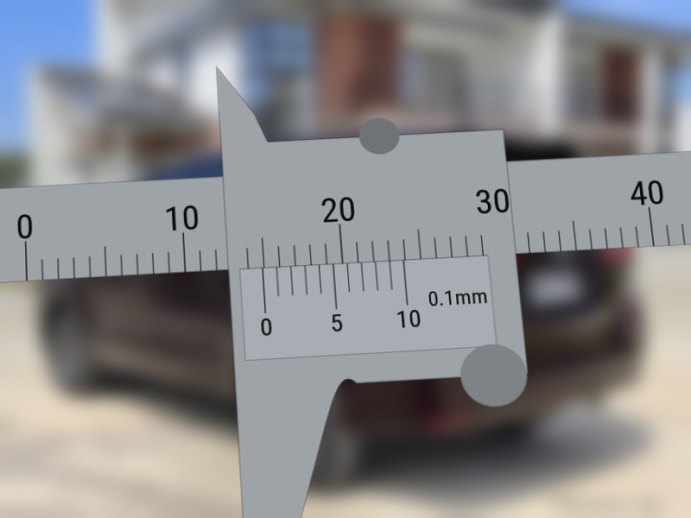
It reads 14.9 mm
